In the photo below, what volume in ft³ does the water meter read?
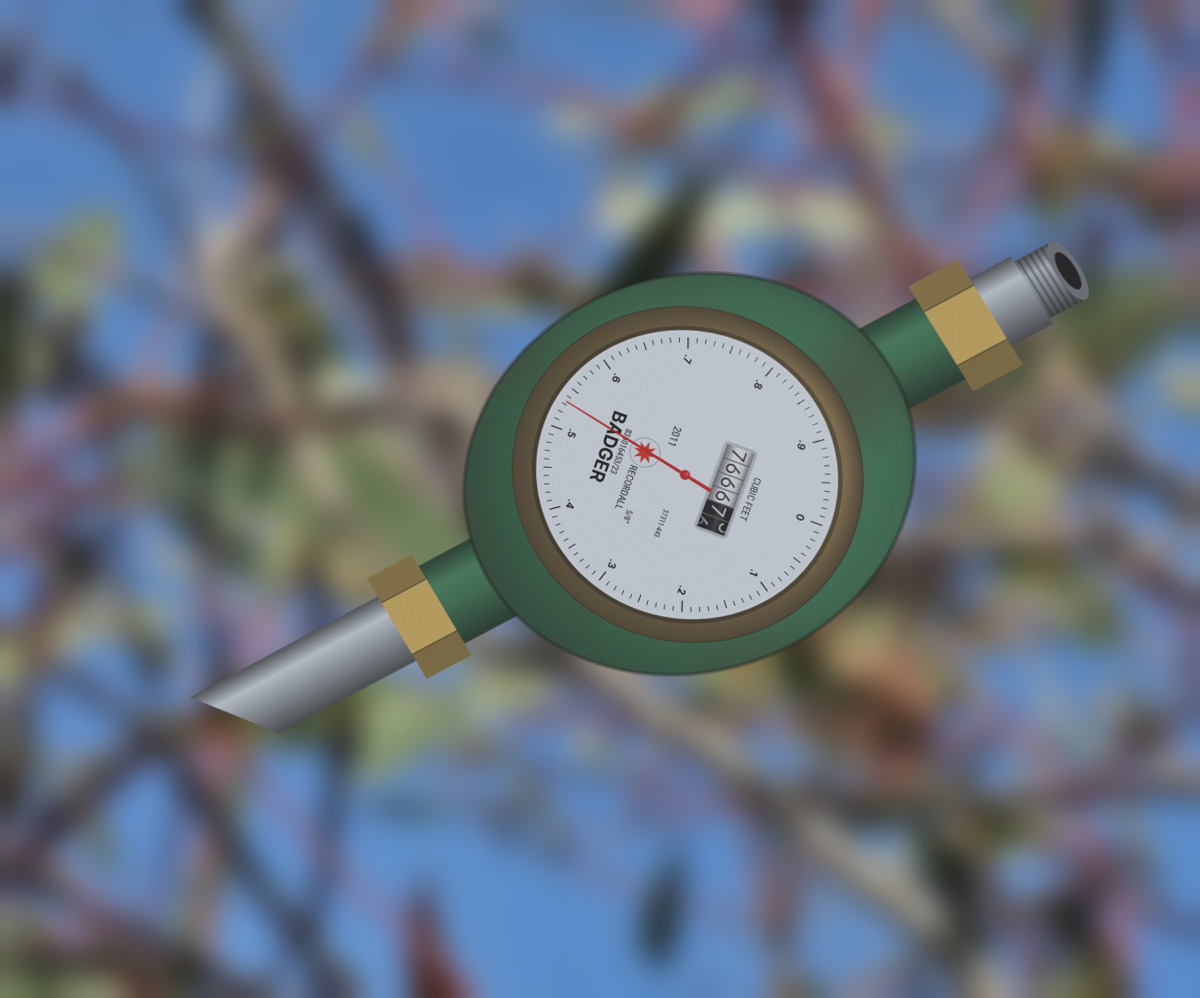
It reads 766675.53 ft³
